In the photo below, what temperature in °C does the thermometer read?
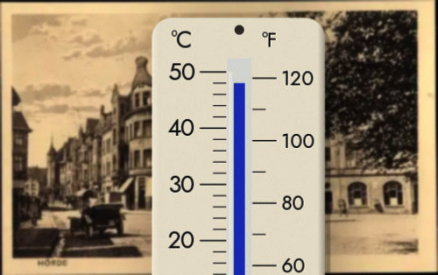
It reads 48 °C
